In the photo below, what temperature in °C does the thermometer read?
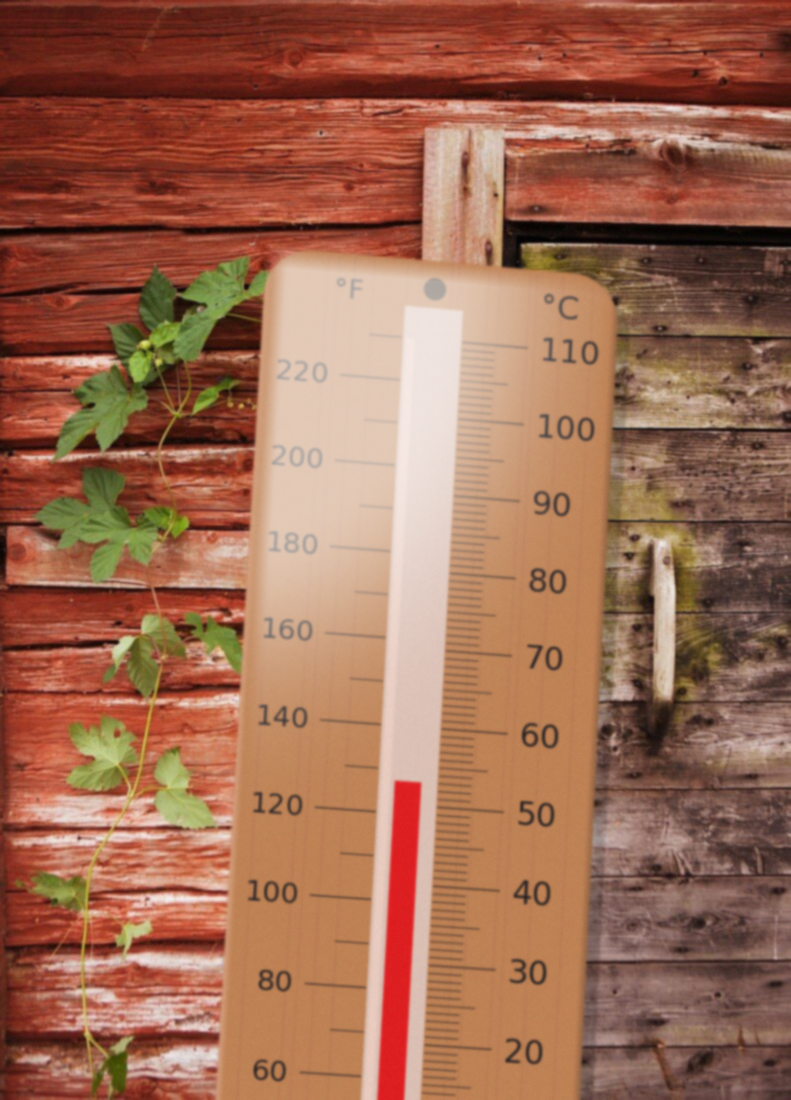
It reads 53 °C
